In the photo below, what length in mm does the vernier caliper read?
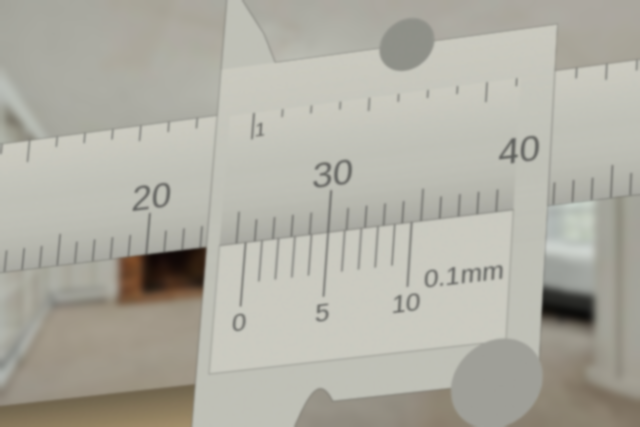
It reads 25.5 mm
